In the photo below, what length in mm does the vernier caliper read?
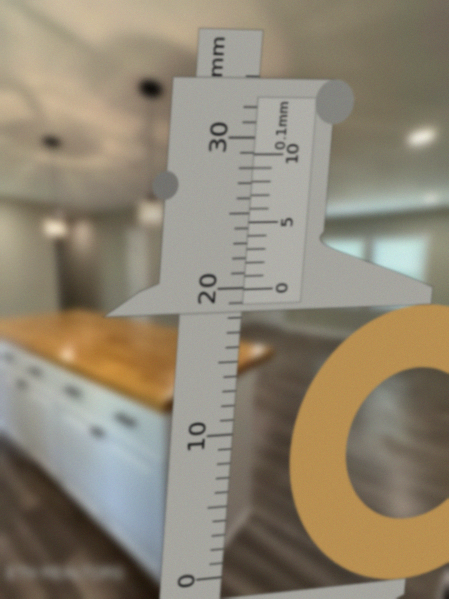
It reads 19.9 mm
